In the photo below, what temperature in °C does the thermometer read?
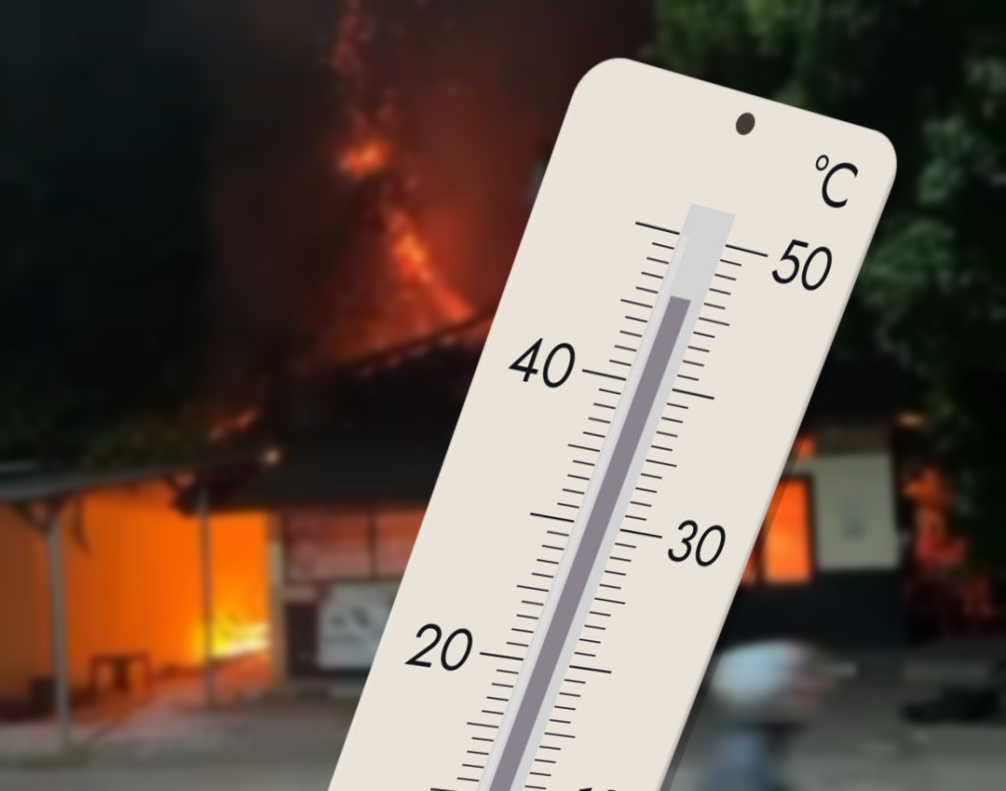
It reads 46 °C
